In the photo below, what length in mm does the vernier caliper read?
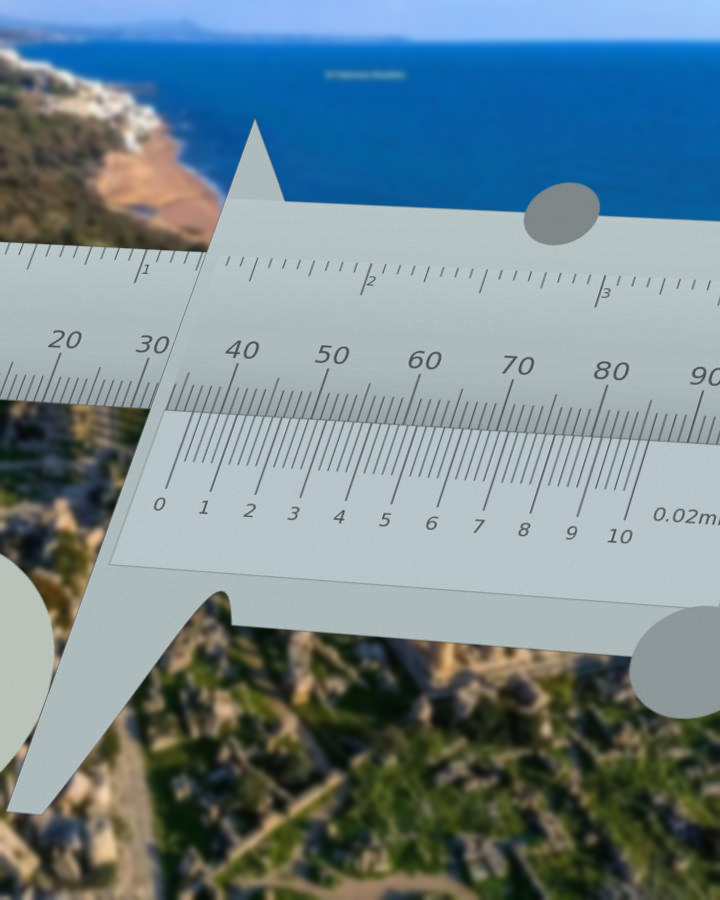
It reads 37.0 mm
